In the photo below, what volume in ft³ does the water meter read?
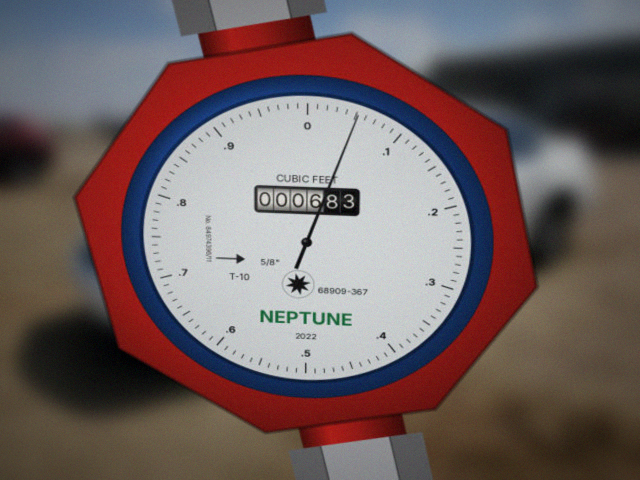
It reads 683.05 ft³
